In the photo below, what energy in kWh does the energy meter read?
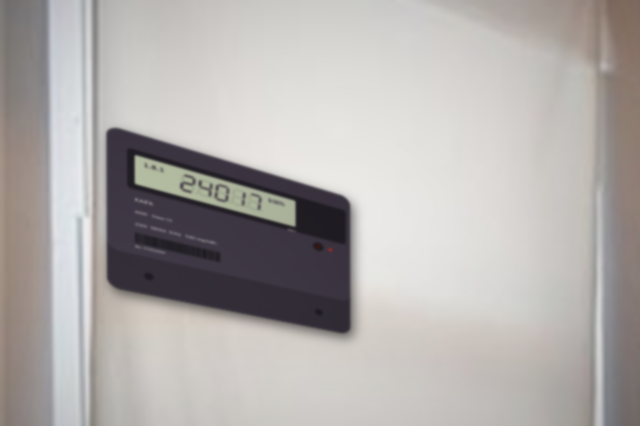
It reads 24017 kWh
